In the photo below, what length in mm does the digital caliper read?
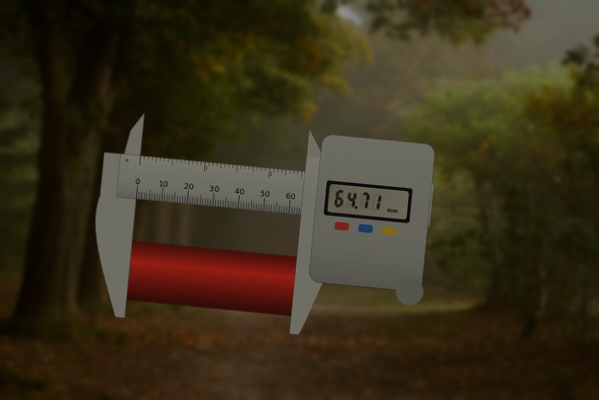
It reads 64.71 mm
